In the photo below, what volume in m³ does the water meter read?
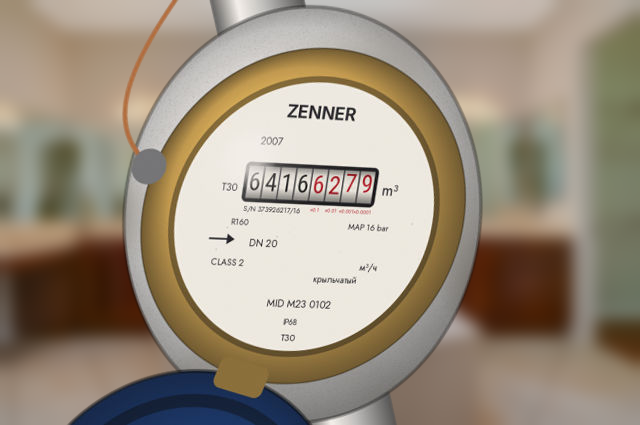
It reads 6416.6279 m³
